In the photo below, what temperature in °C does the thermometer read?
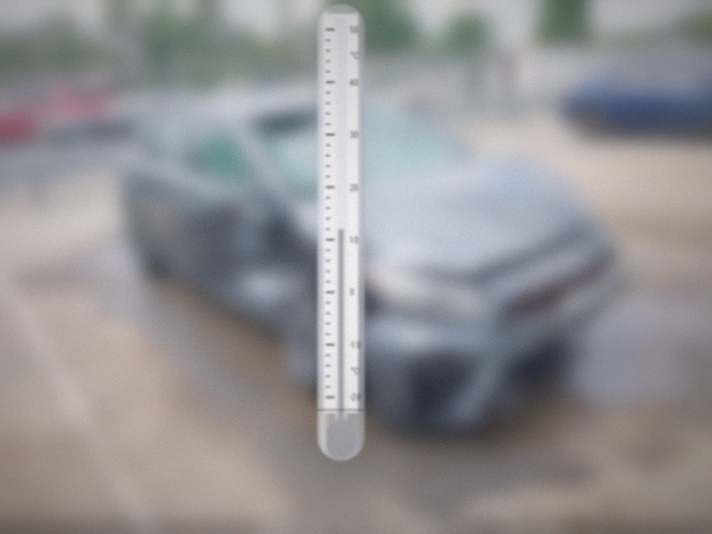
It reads 12 °C
